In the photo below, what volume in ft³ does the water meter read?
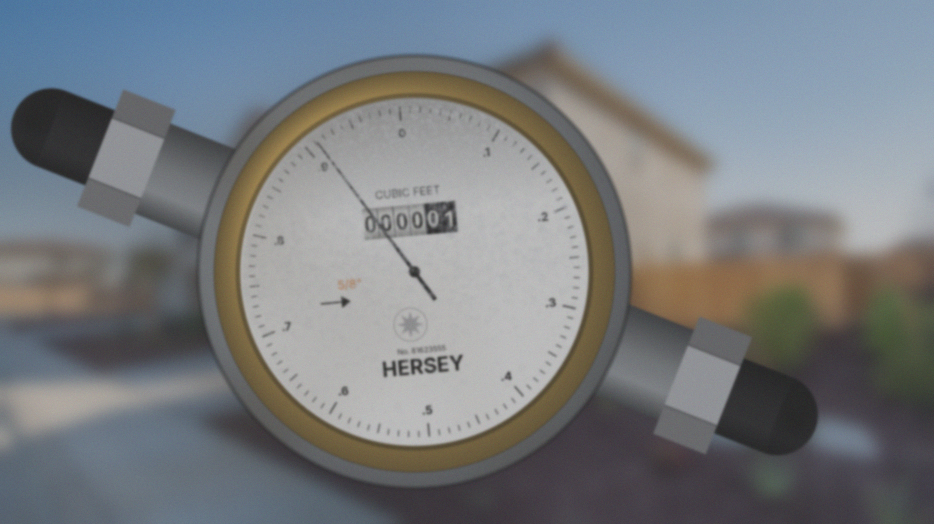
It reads 0.91 ft³
